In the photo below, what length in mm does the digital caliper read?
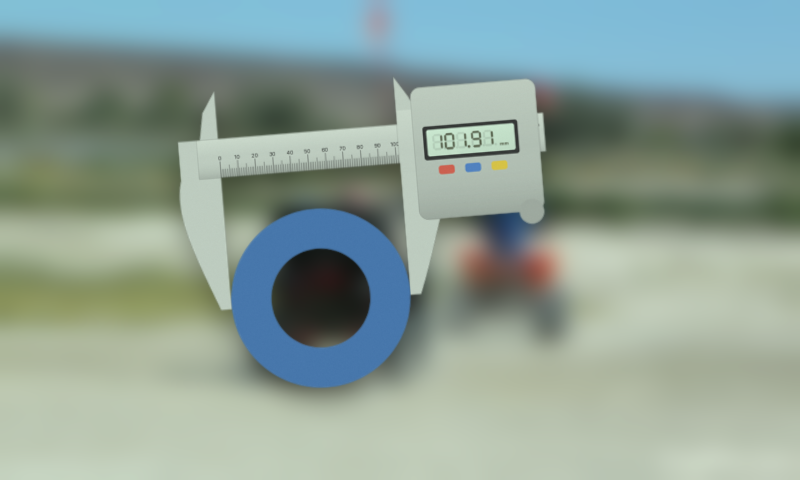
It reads 101.91 mm
